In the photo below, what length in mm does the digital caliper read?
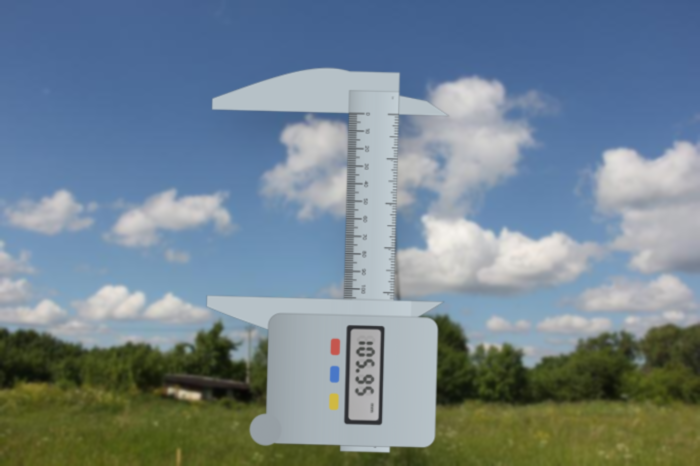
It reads 105.95 mm
